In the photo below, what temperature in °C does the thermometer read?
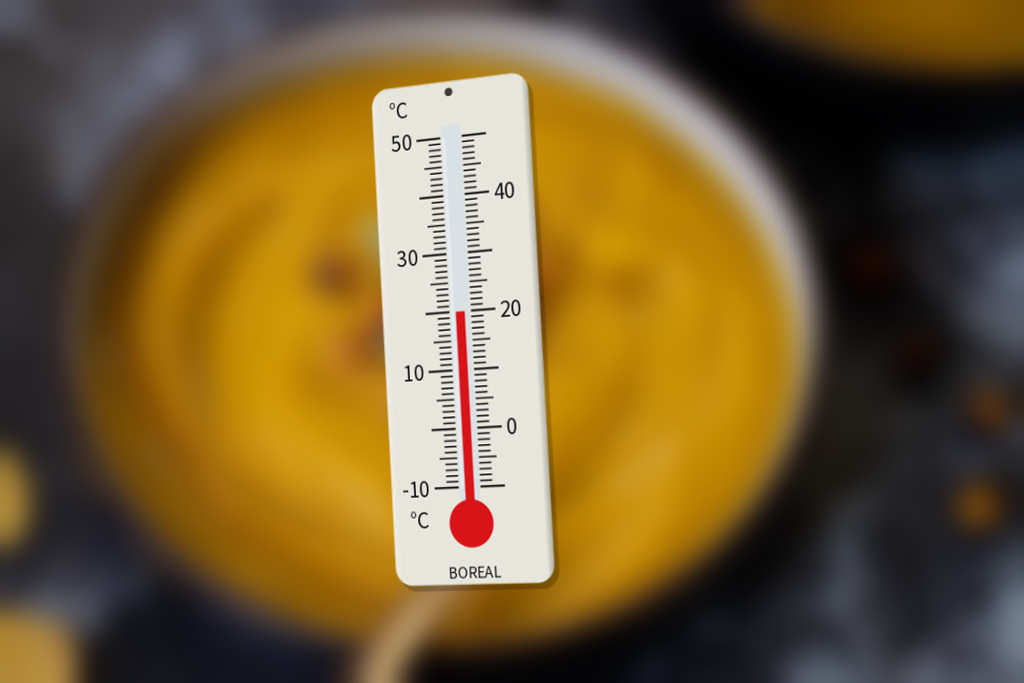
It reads 20 °C
